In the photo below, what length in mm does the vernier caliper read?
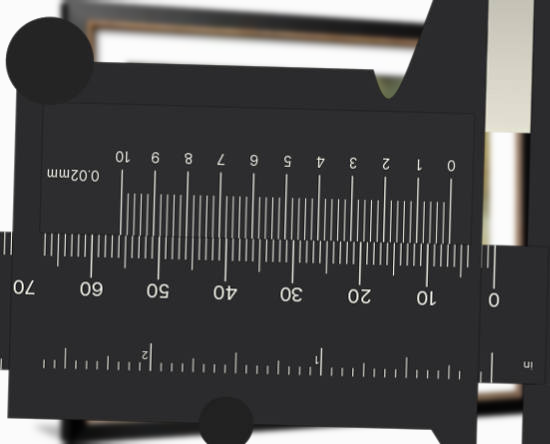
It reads 6.8 mm
